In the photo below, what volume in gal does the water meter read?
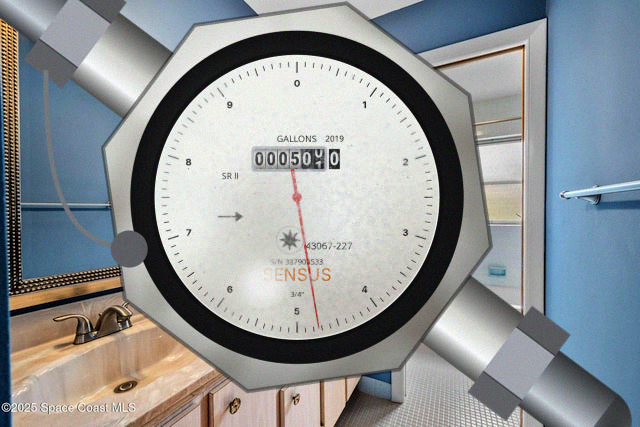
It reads 5004.7 gal
